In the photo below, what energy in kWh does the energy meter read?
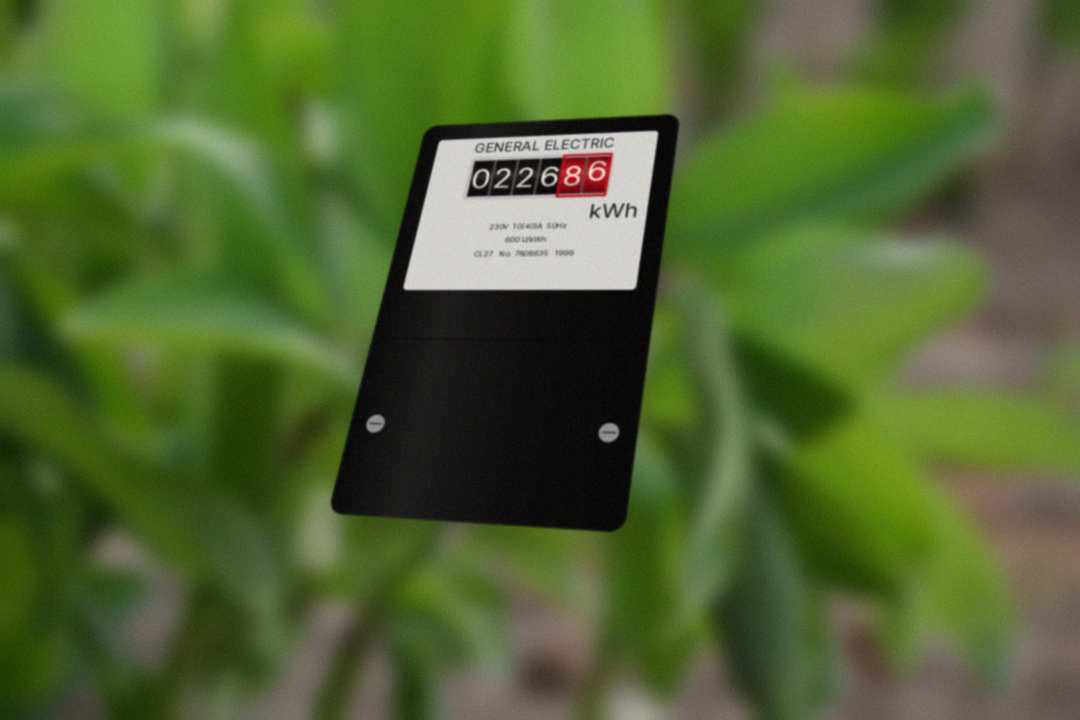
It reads 226.86 kWh
